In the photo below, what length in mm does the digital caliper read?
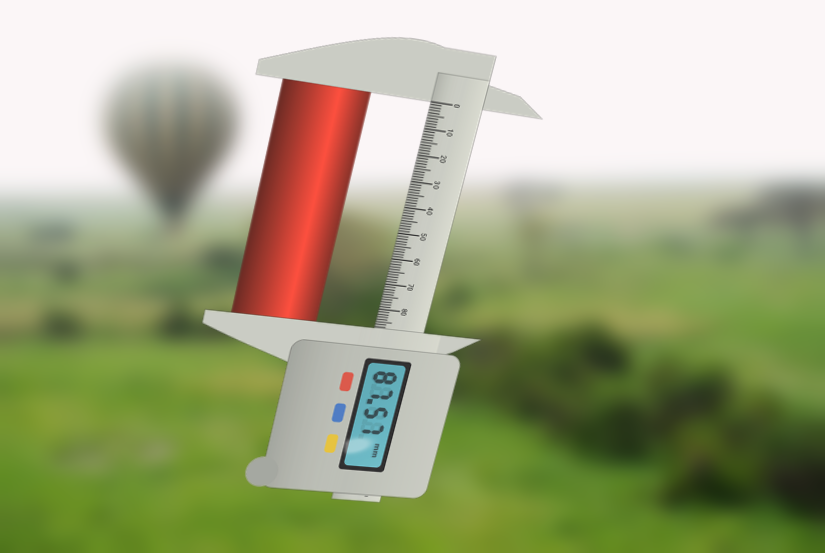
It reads 87.57 mm
